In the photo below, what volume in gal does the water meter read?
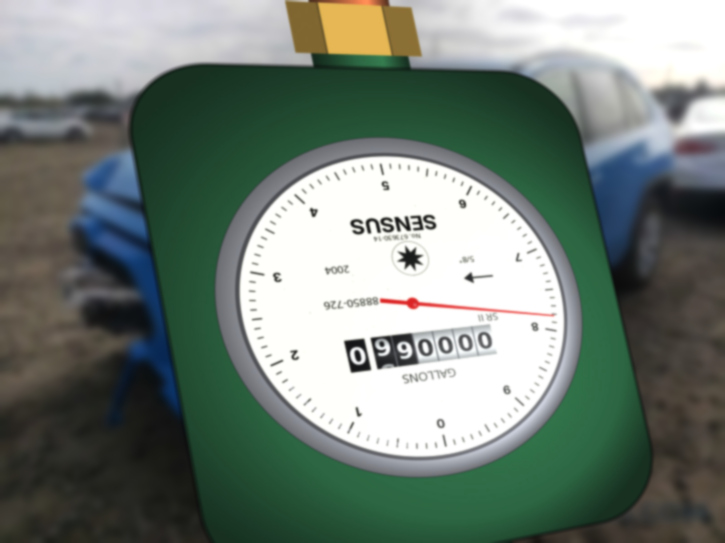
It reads 657.8 gal
